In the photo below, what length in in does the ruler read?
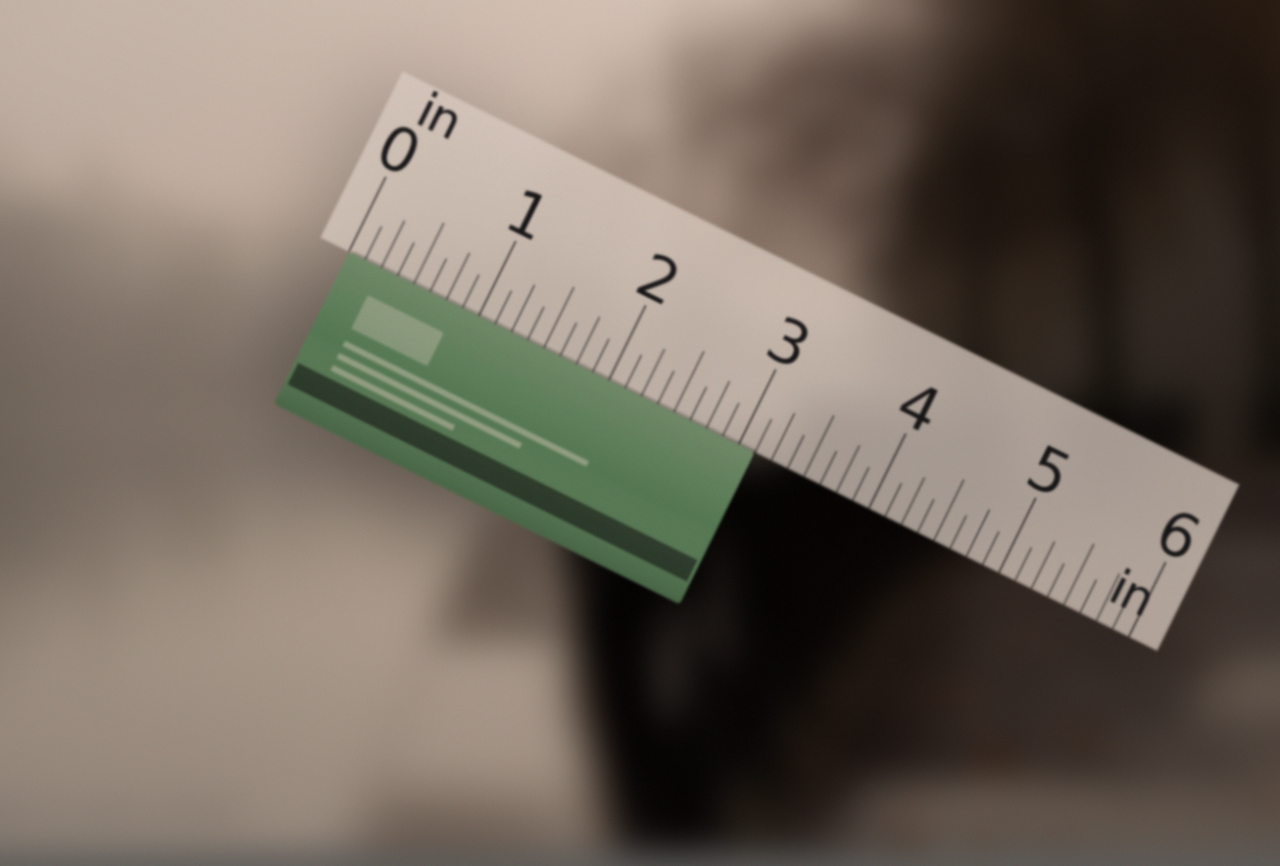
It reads 3.125 in
